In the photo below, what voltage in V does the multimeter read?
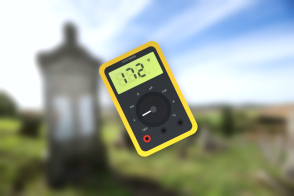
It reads 172 V
